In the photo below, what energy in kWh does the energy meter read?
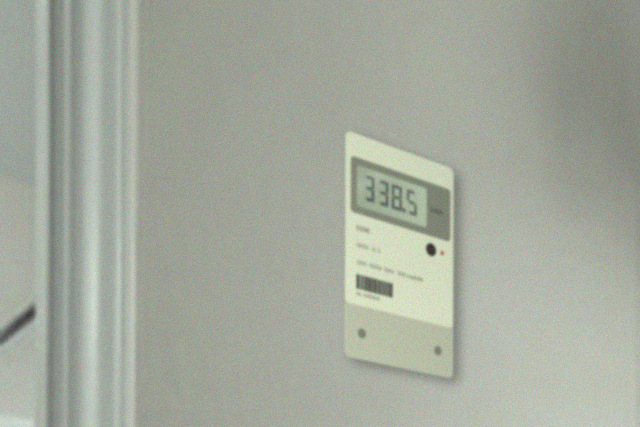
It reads 338.5 kWh
